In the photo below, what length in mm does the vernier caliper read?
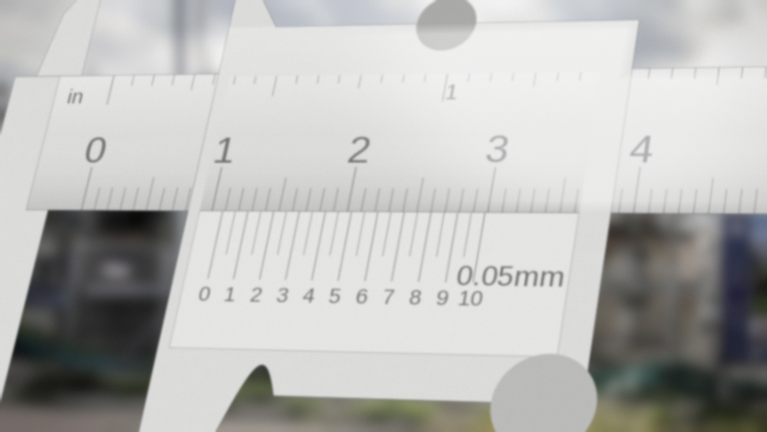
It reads 10.8 mm
